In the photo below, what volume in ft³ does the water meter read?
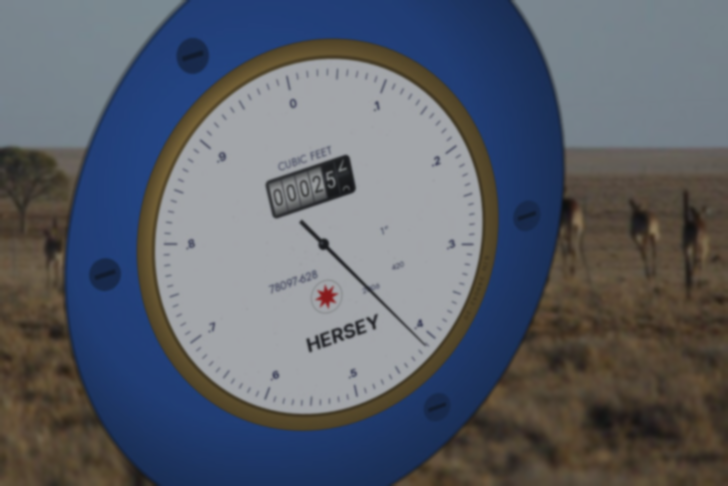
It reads 252.41 ft³
